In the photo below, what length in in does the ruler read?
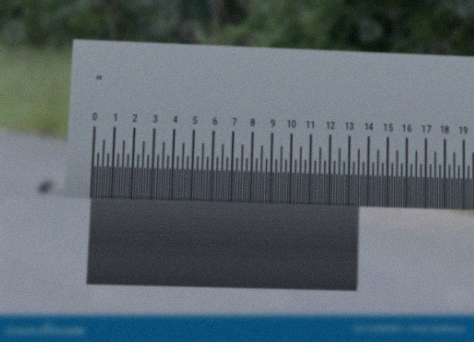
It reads 13.5 in
